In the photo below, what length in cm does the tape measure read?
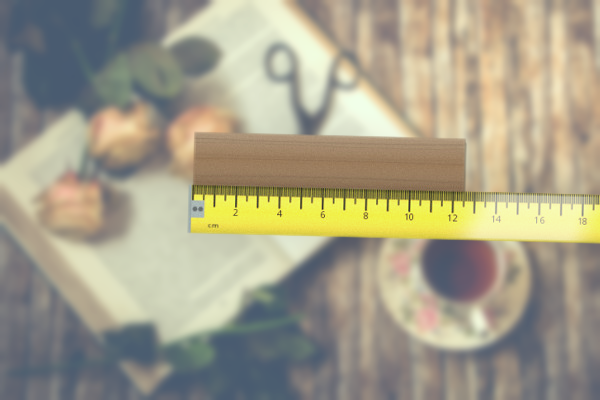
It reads 12.5 cm
